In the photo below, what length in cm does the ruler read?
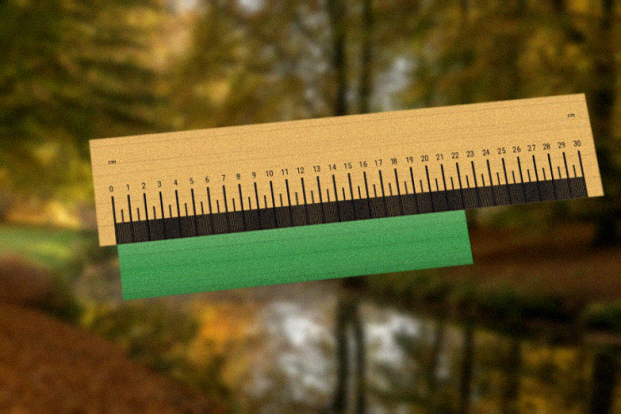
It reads 22 cm
